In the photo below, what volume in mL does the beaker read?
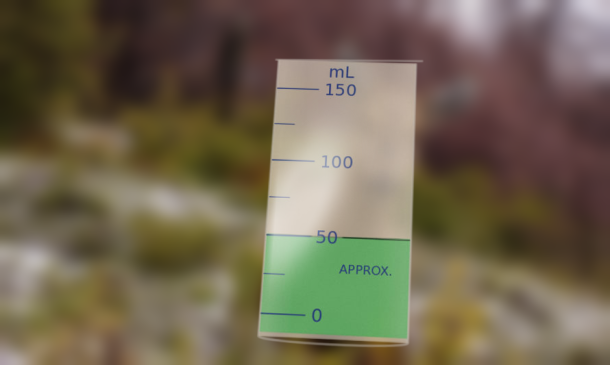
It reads 50 mL
